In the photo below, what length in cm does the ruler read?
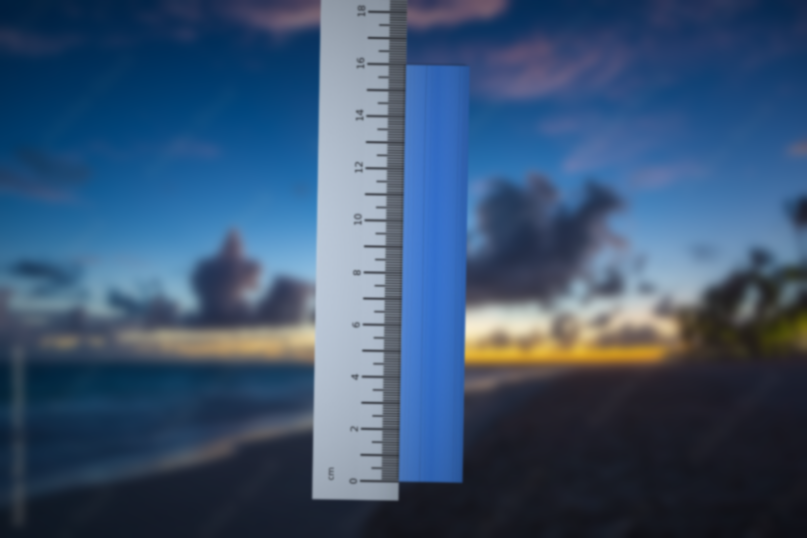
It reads 16 cm
